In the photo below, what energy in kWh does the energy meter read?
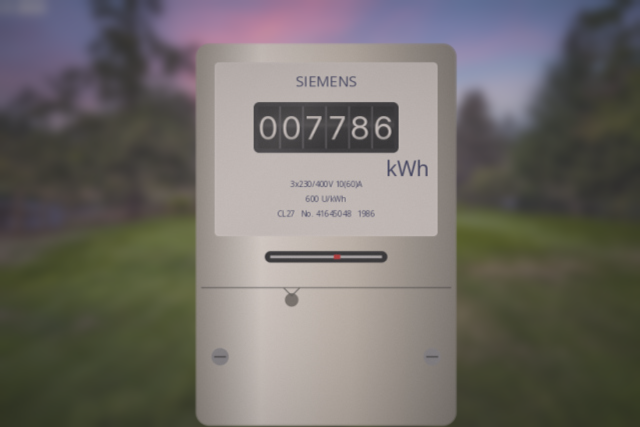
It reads 7786 kWh
